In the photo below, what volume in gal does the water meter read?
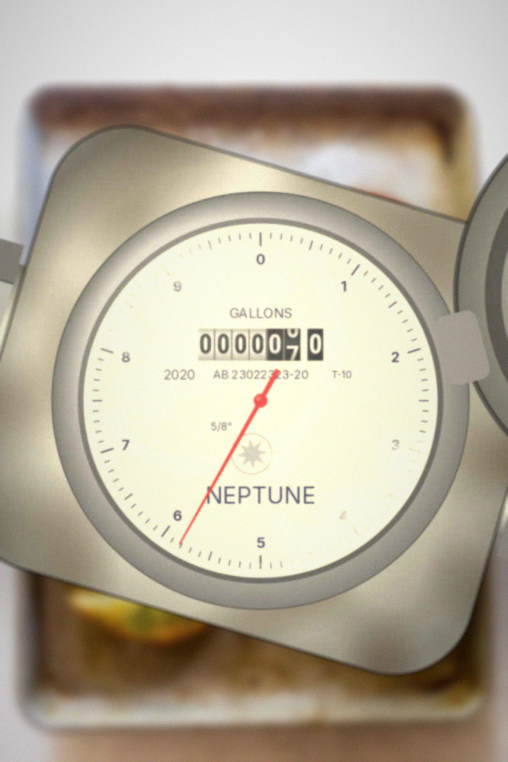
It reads 65.8 gal
